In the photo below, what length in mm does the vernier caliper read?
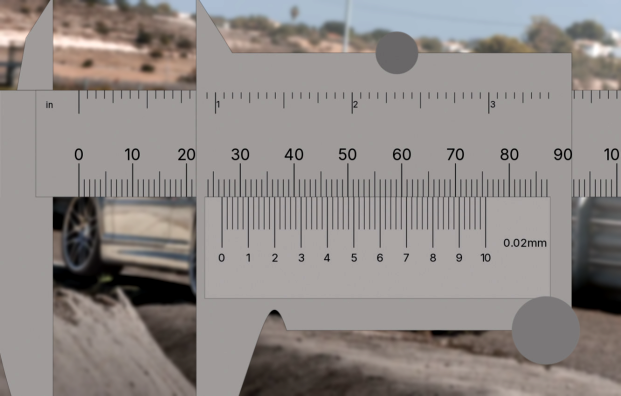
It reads 26.6 mm
